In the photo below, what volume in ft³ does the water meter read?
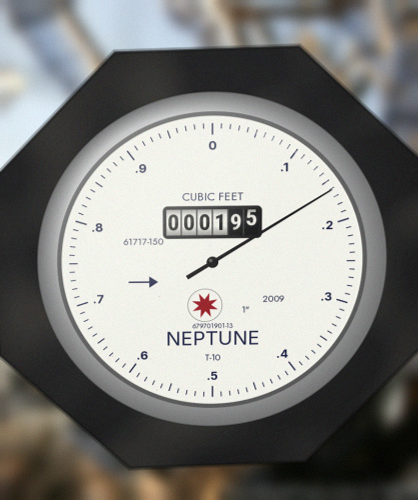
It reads 195.16 ft³
